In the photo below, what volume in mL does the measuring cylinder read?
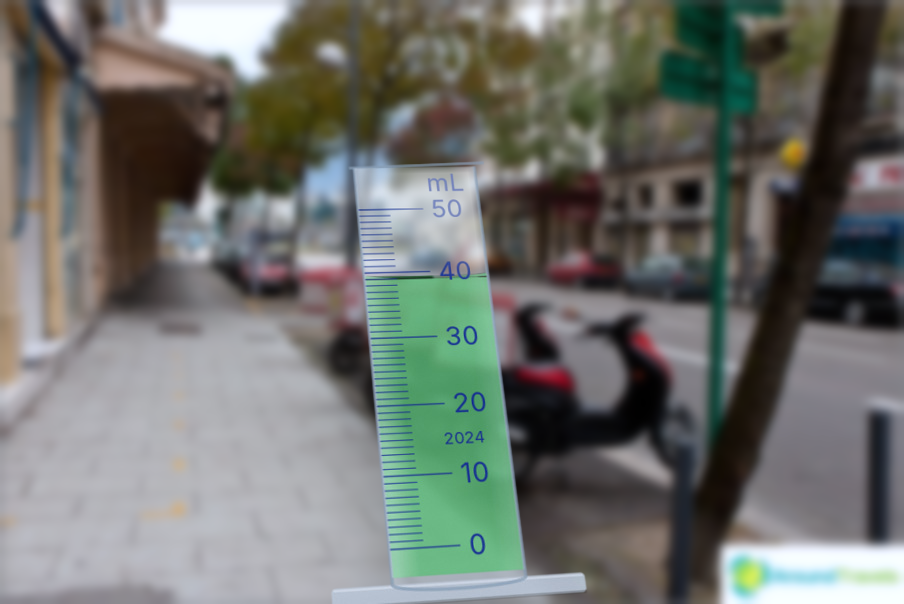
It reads 39 mL
